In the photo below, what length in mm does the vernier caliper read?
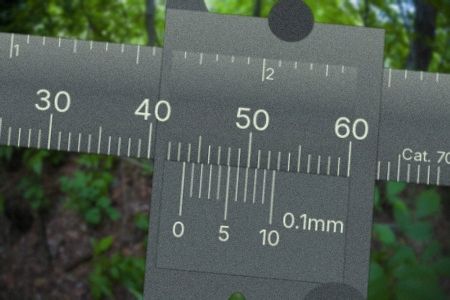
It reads 43.6 mm
